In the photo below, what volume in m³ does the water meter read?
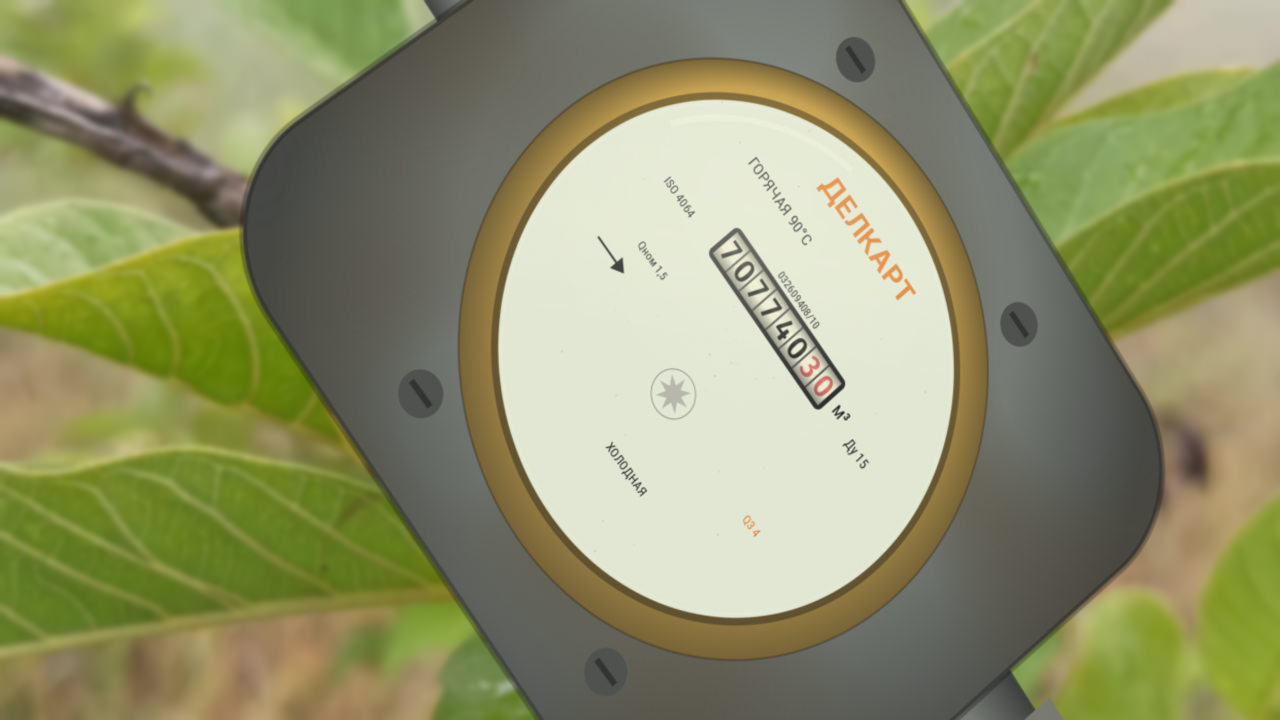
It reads 707740.30 m³
